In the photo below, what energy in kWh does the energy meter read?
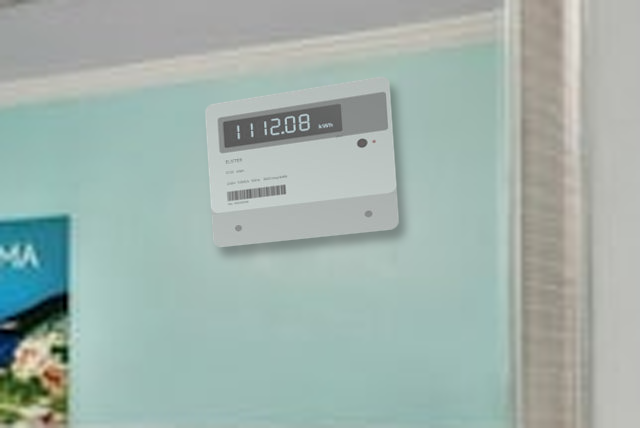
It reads 1112.08 kWh
